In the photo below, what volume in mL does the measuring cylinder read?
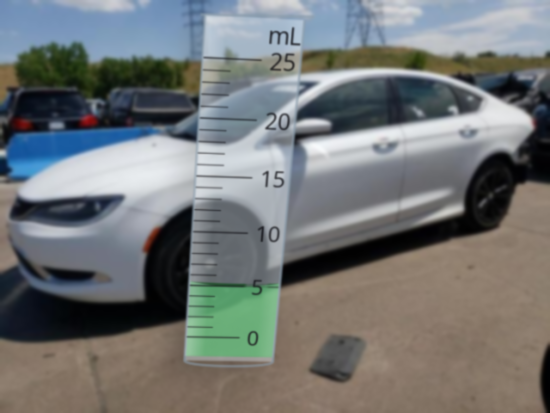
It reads 5 mL
